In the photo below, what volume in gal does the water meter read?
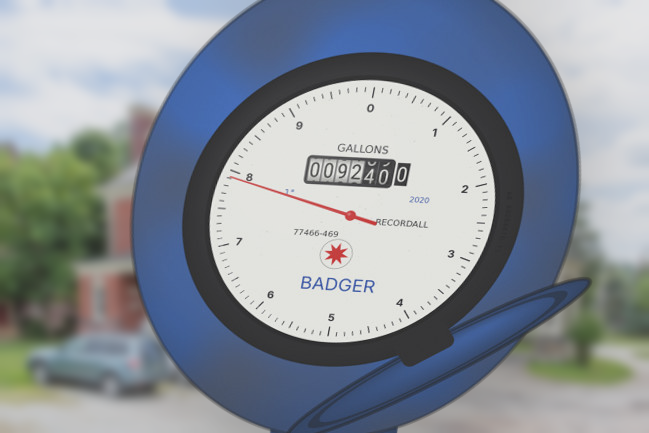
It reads 92397.9 gal
